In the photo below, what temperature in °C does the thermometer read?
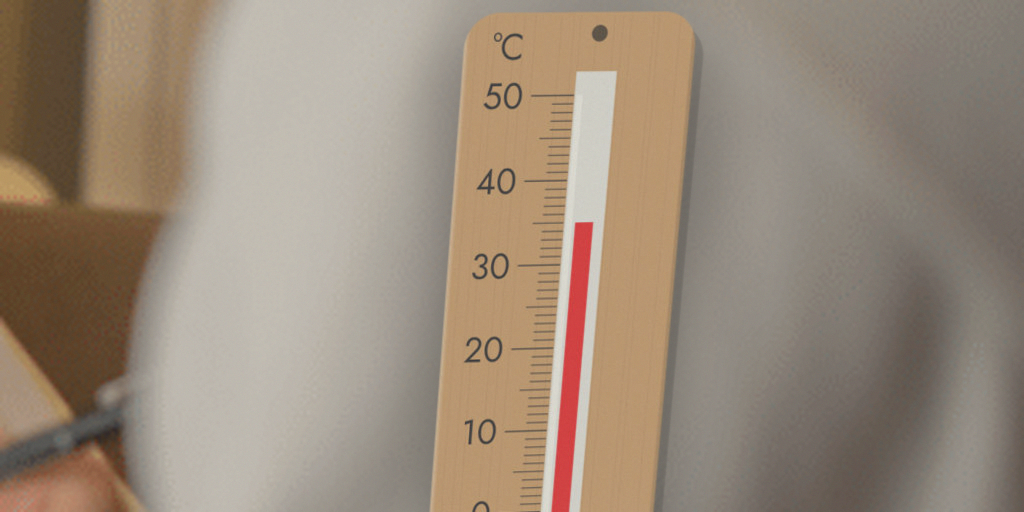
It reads 35 °C
